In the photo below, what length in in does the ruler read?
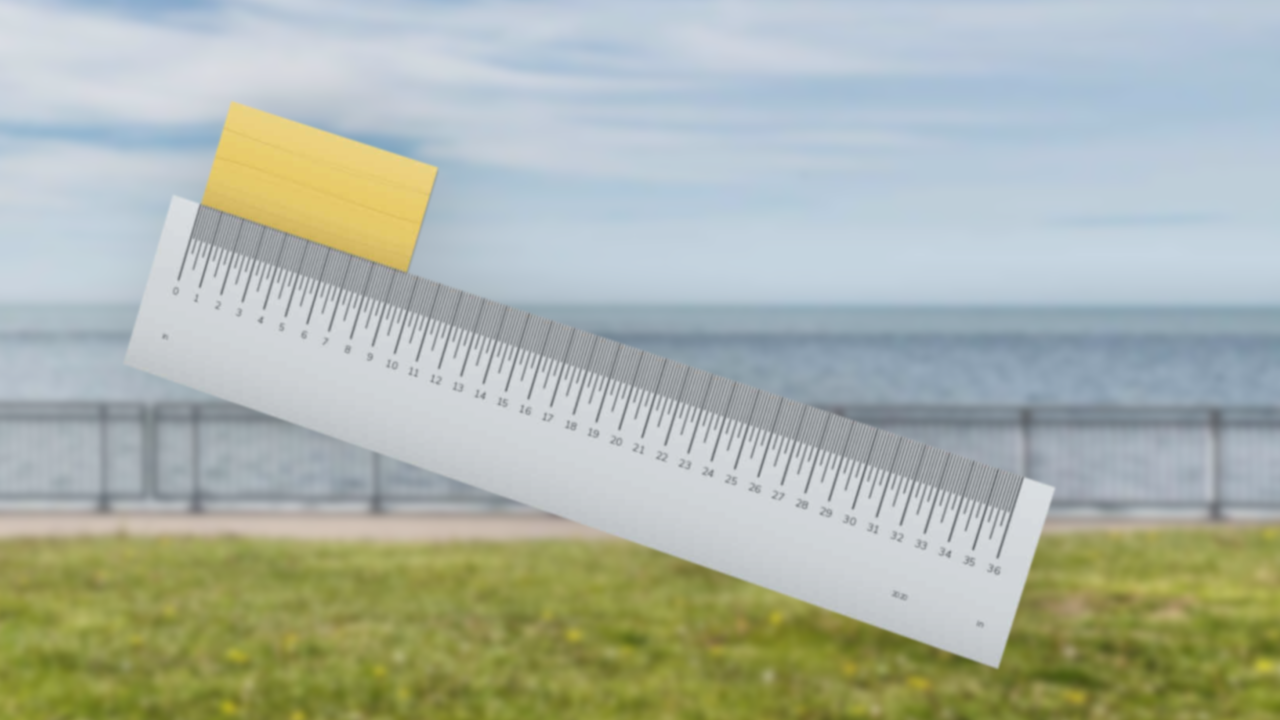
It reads 9.5 in
